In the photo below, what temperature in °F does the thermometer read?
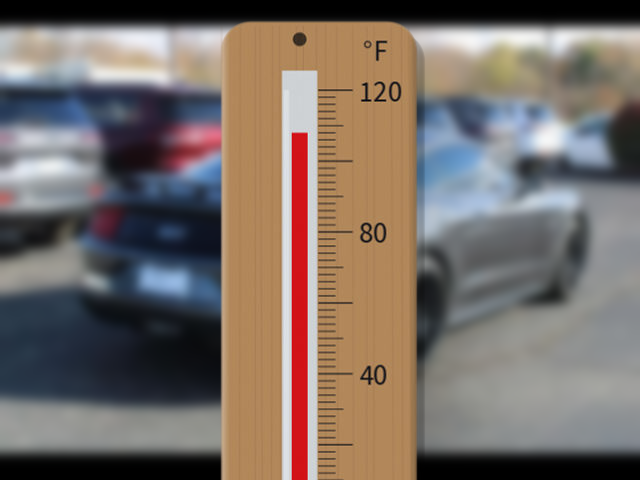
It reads 108 °F
